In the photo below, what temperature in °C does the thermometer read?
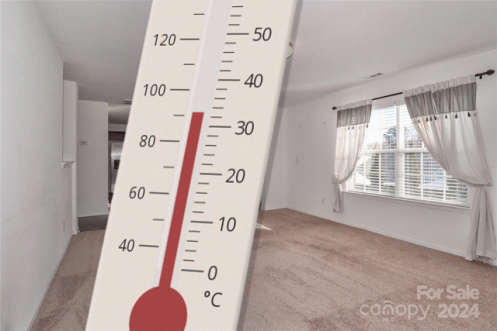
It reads 33 °C
